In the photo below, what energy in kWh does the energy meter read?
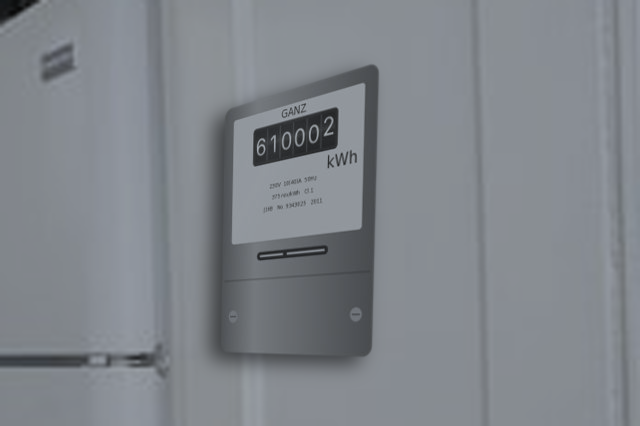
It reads 610002 kWh
